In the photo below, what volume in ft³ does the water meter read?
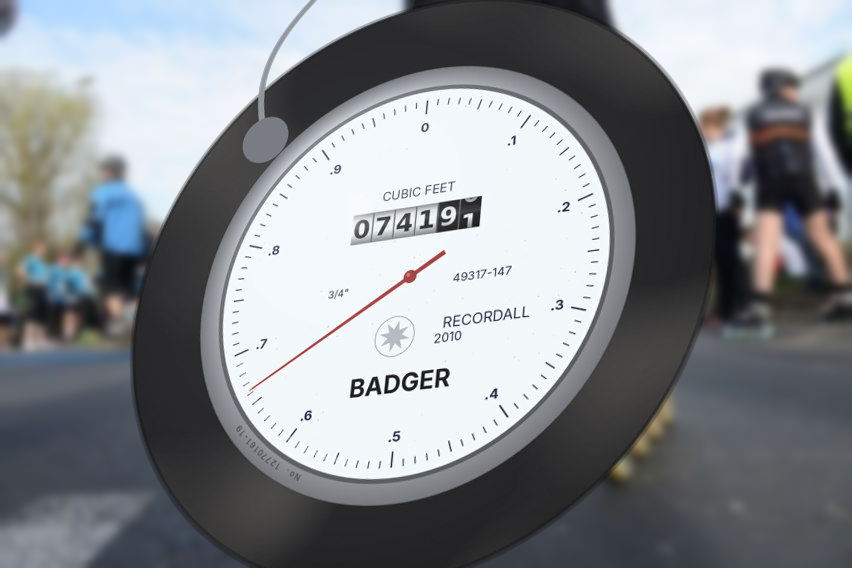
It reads 74190.66 ft³
